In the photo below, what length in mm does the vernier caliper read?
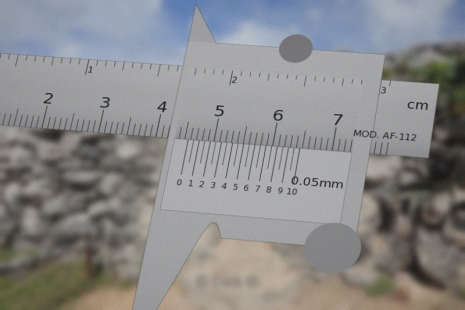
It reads 45.6 mm
